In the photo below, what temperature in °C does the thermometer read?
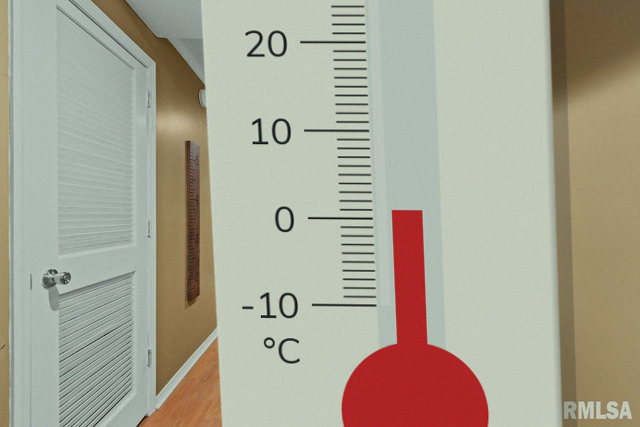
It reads 1 °C
